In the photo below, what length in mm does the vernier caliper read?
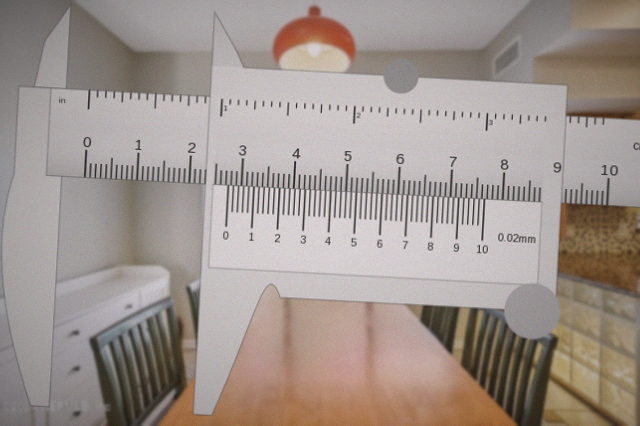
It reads 27.5 mm
